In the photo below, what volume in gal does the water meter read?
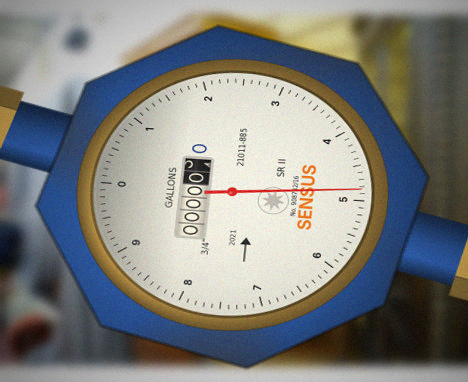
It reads 34.8 gal
